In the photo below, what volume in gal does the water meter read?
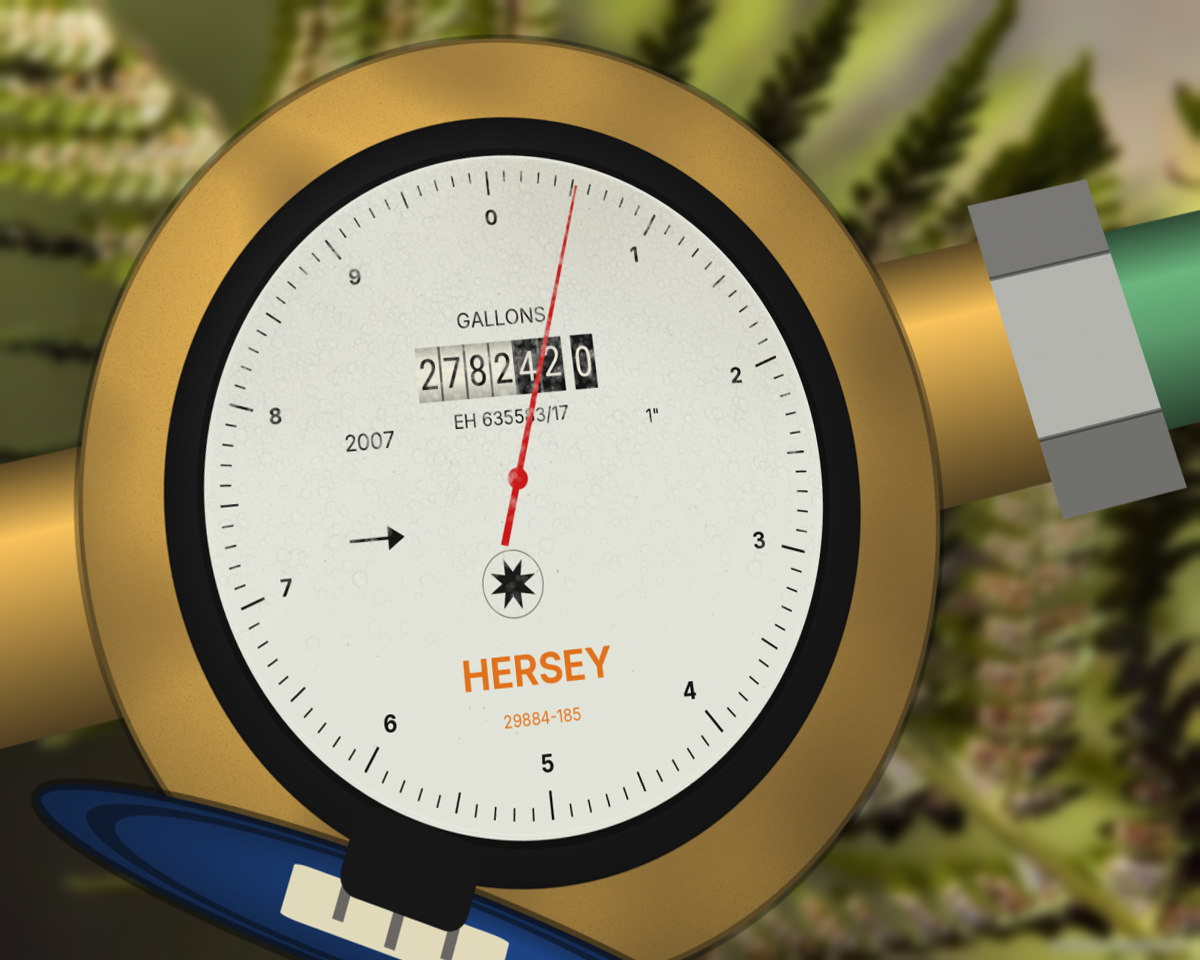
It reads 2782420.5 gal
